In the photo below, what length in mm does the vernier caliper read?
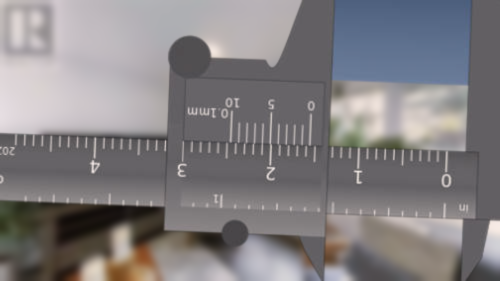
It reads 15.6 mm
